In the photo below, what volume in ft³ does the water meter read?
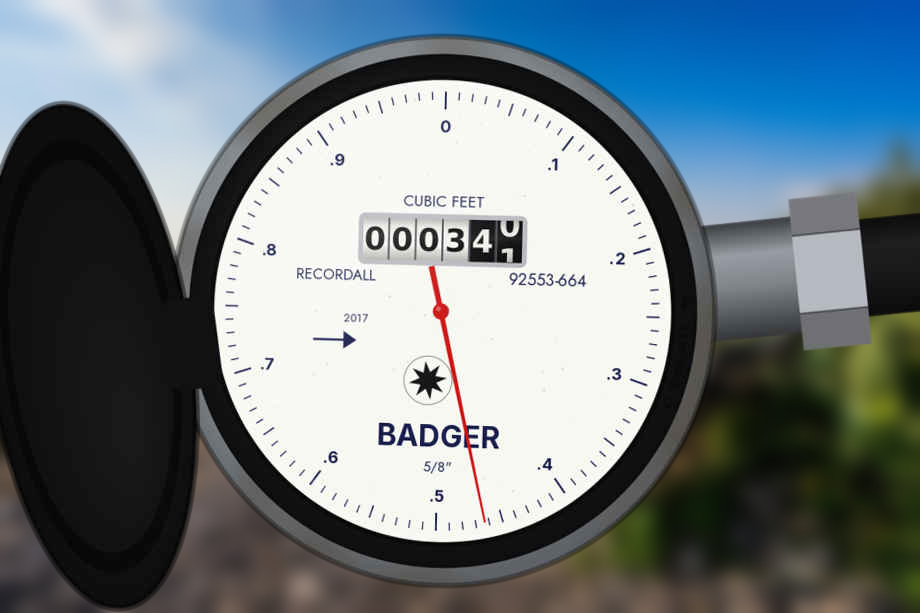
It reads 340.46 ft³
